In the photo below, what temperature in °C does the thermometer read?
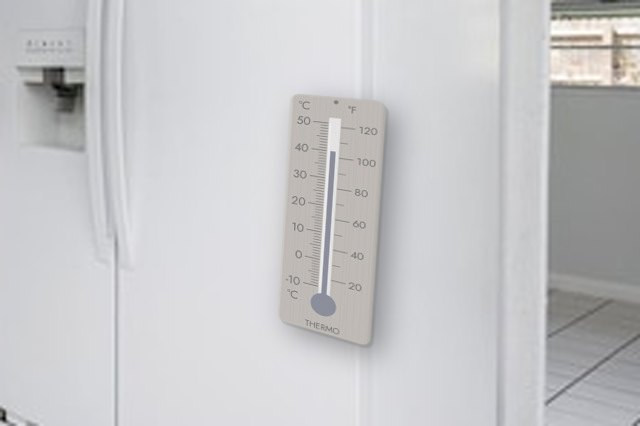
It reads 40 °C
